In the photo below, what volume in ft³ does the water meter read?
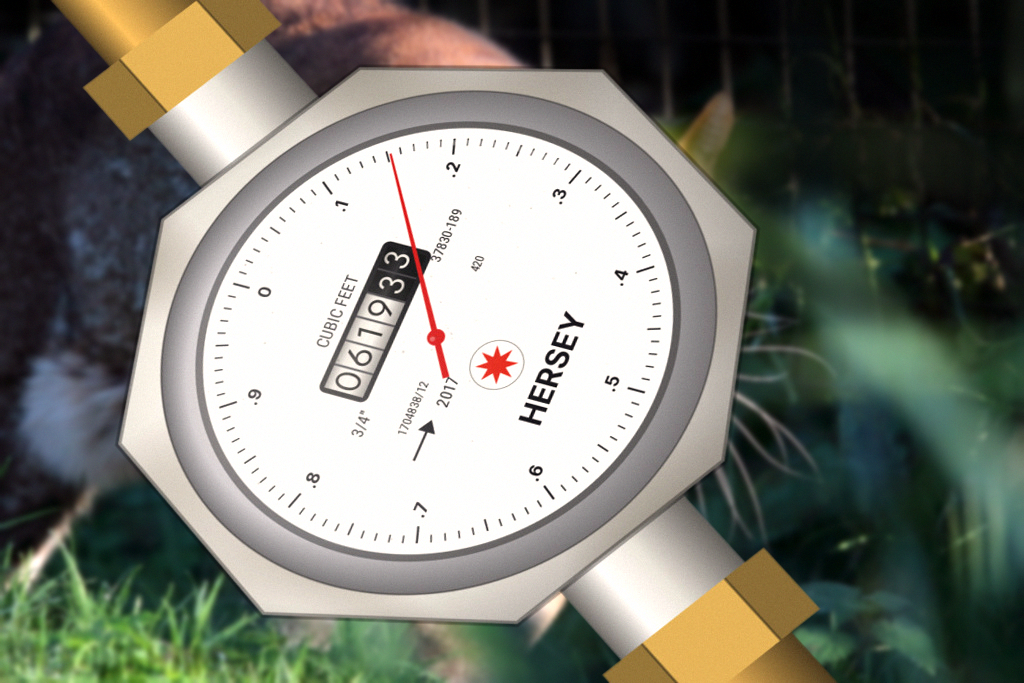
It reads 61933.15 ft³
